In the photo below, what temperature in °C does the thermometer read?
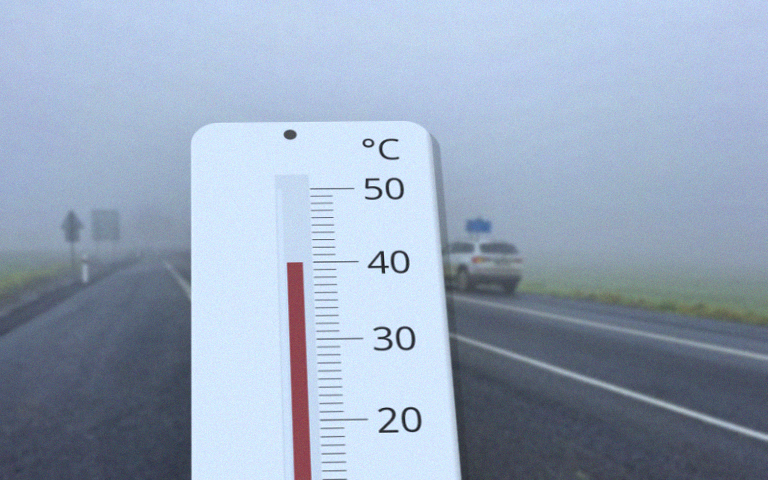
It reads 40 °C
